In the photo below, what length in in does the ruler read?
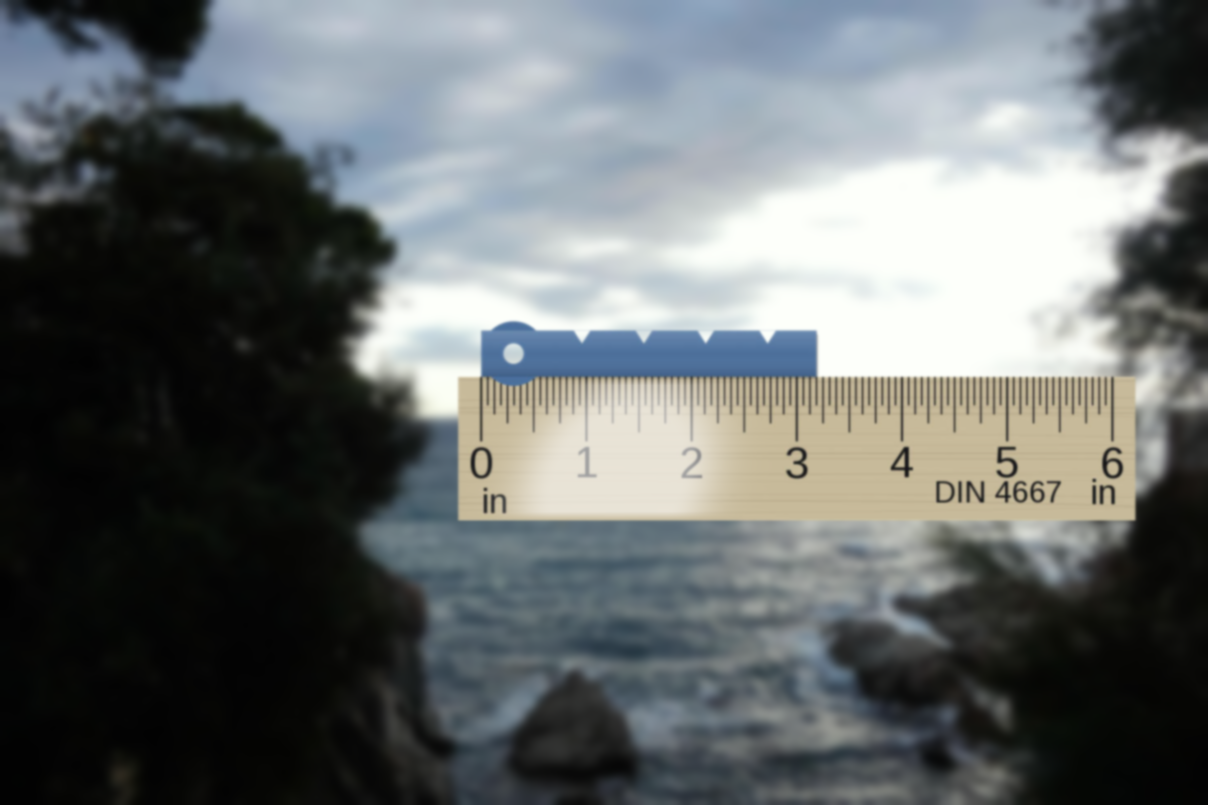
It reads 3.1875 in
